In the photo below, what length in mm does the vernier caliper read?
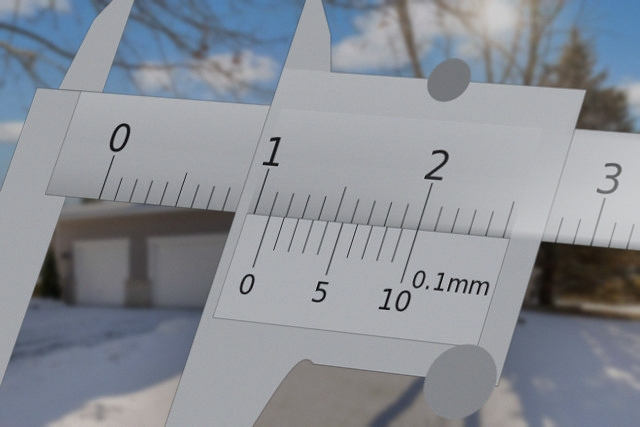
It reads 11.0 mm
